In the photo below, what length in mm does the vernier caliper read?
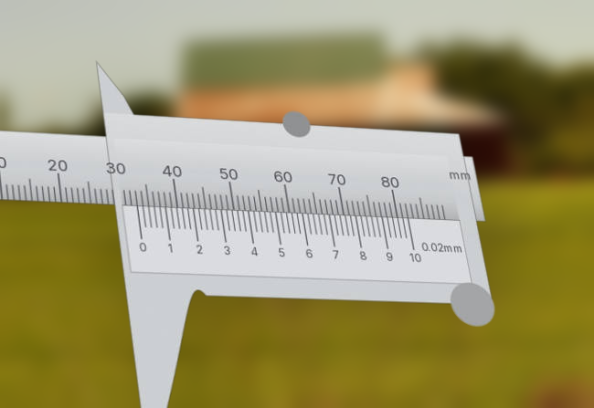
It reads 33.0 mm
